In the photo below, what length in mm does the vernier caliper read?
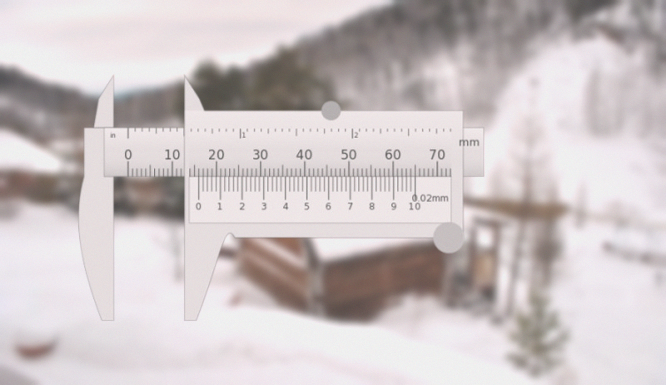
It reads 16.0 mm
